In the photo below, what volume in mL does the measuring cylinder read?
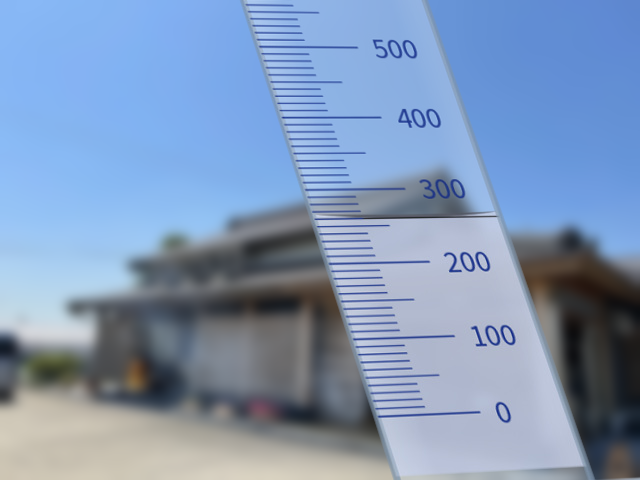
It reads 260 mL
